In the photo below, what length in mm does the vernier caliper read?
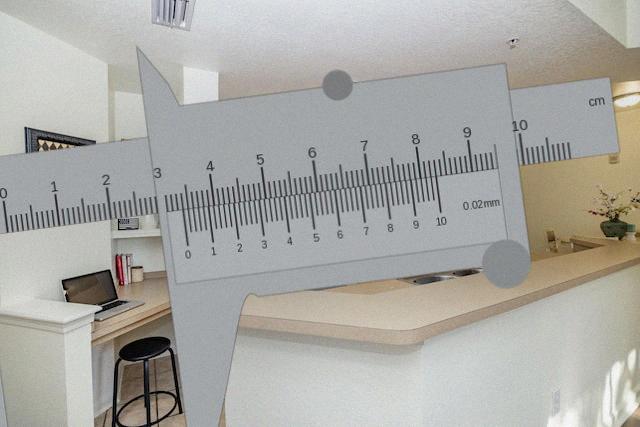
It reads 34.0 mm
